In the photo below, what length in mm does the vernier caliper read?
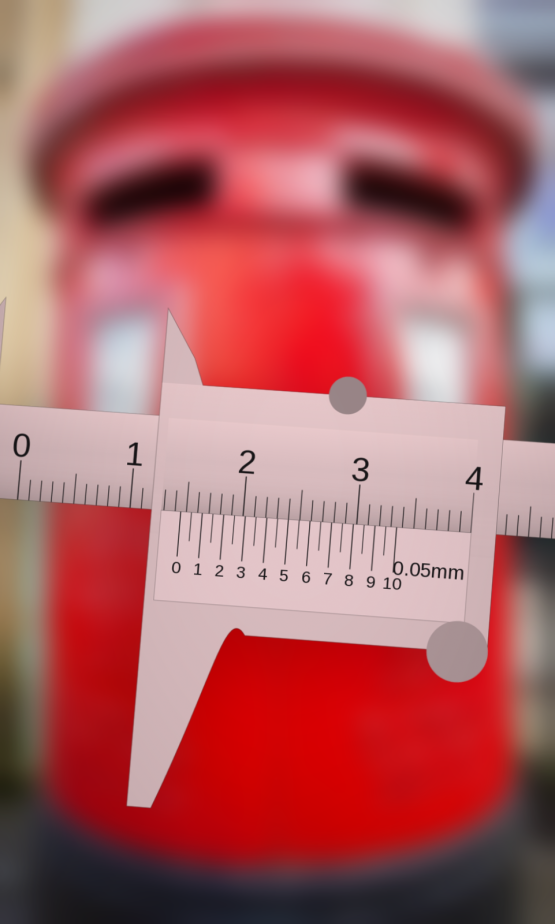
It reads 14.5 mm
